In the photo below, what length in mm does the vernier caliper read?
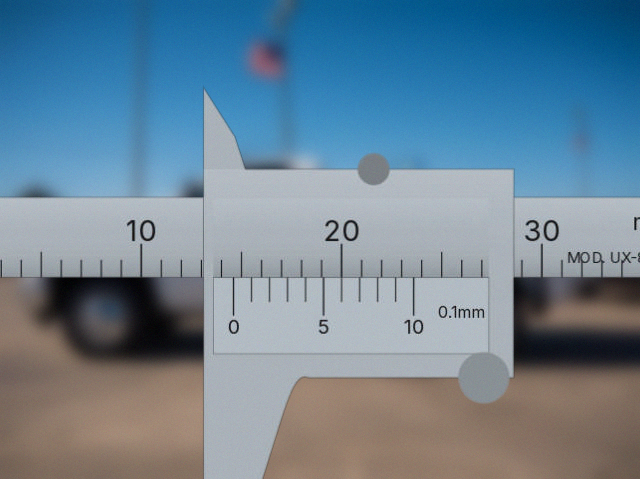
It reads 14.6 mm
